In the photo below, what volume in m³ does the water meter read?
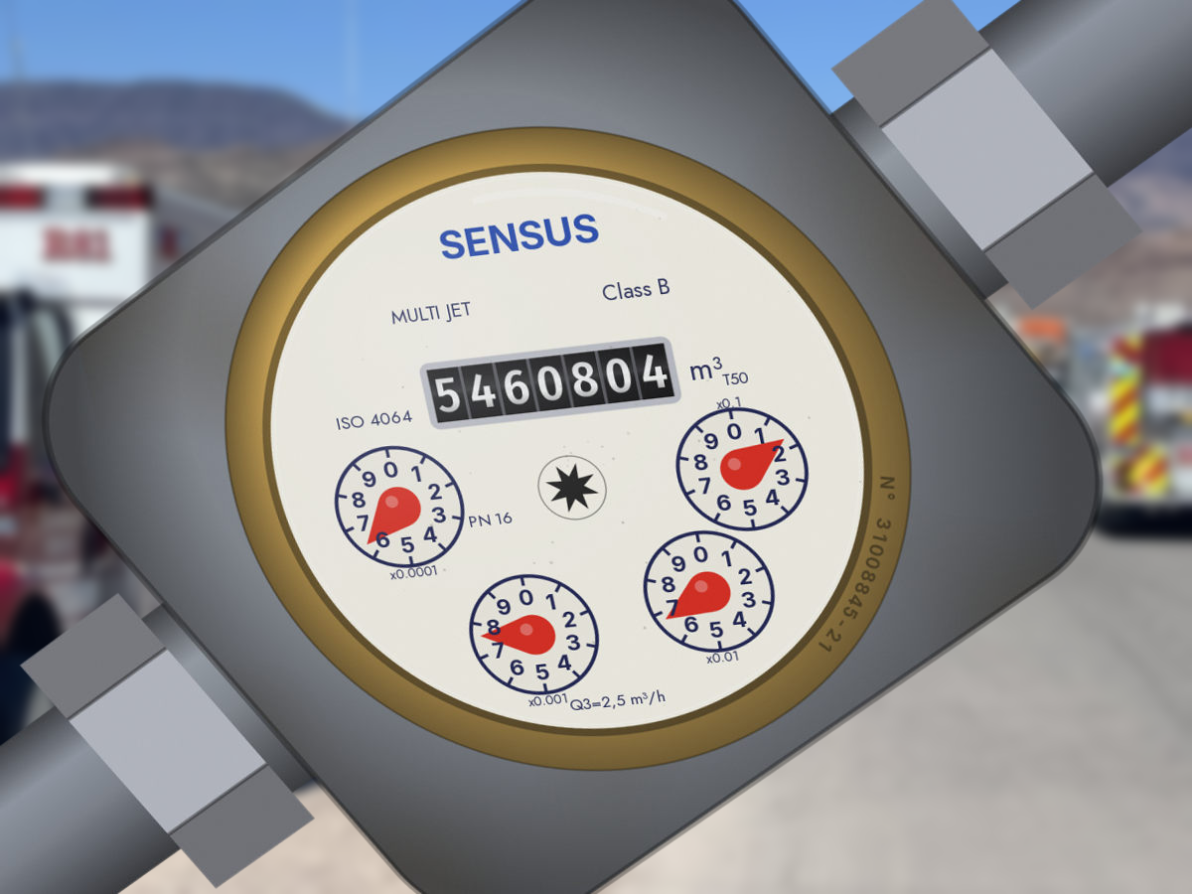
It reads 5460804.1676 m³
